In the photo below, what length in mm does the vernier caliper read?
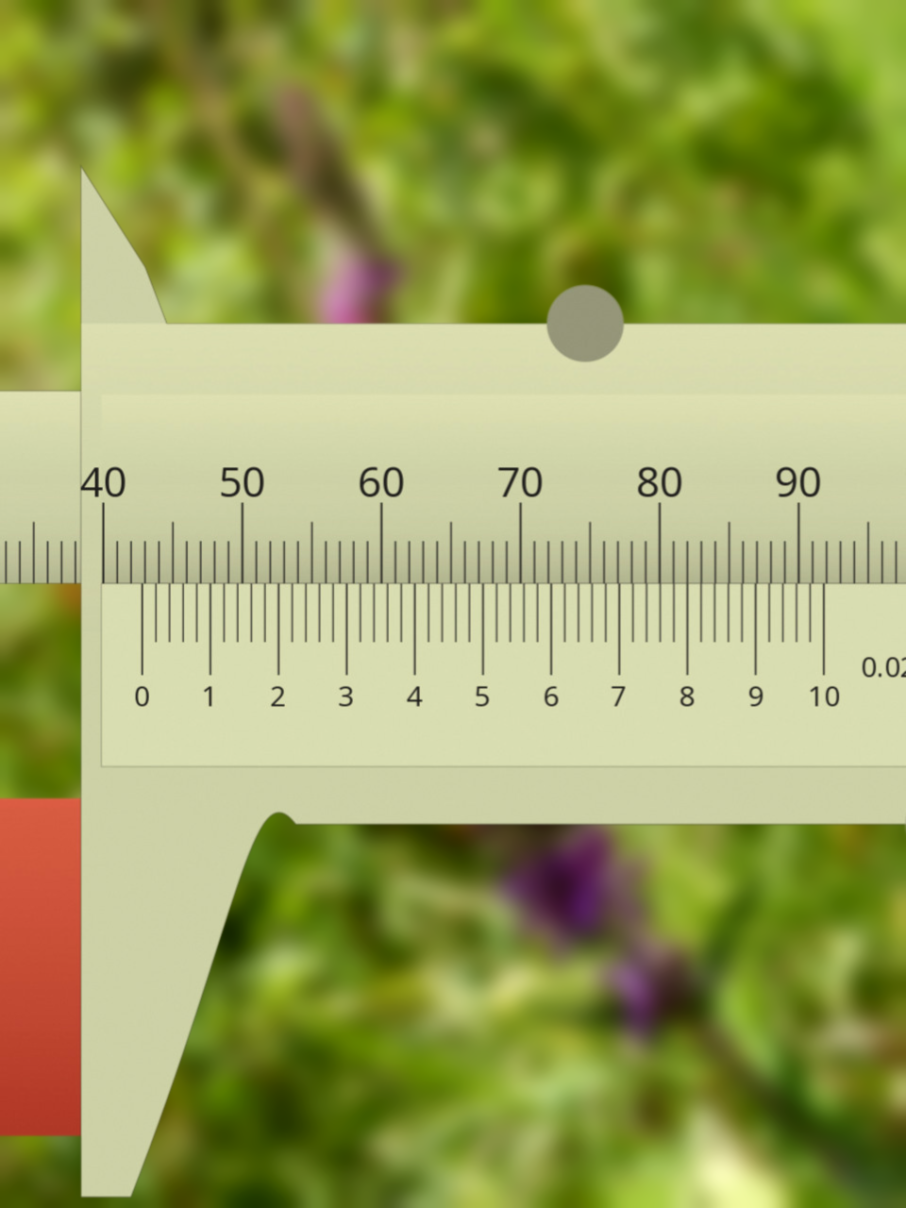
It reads 42.8 mm
